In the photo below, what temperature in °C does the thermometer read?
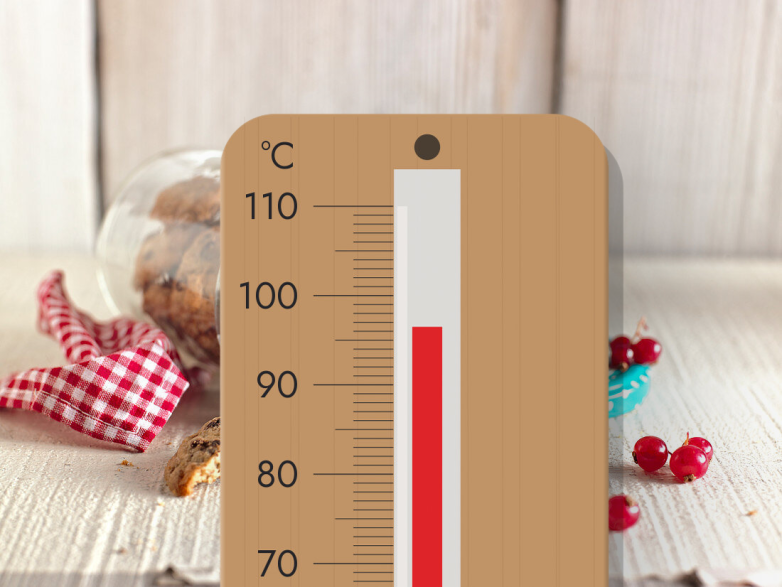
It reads 96.5 °C
